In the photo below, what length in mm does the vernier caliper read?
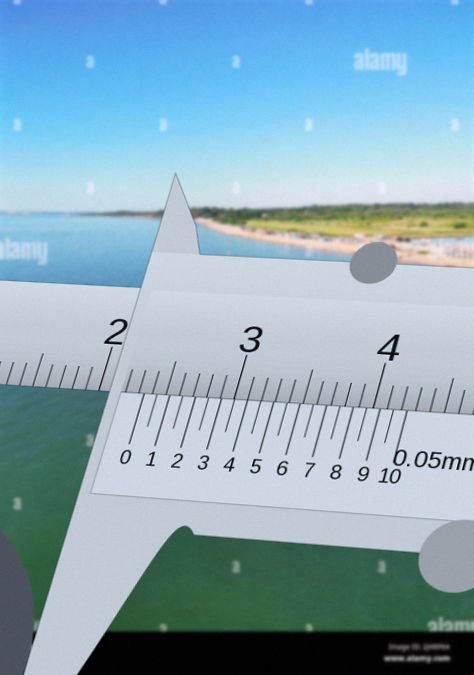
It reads 23.4 mm
